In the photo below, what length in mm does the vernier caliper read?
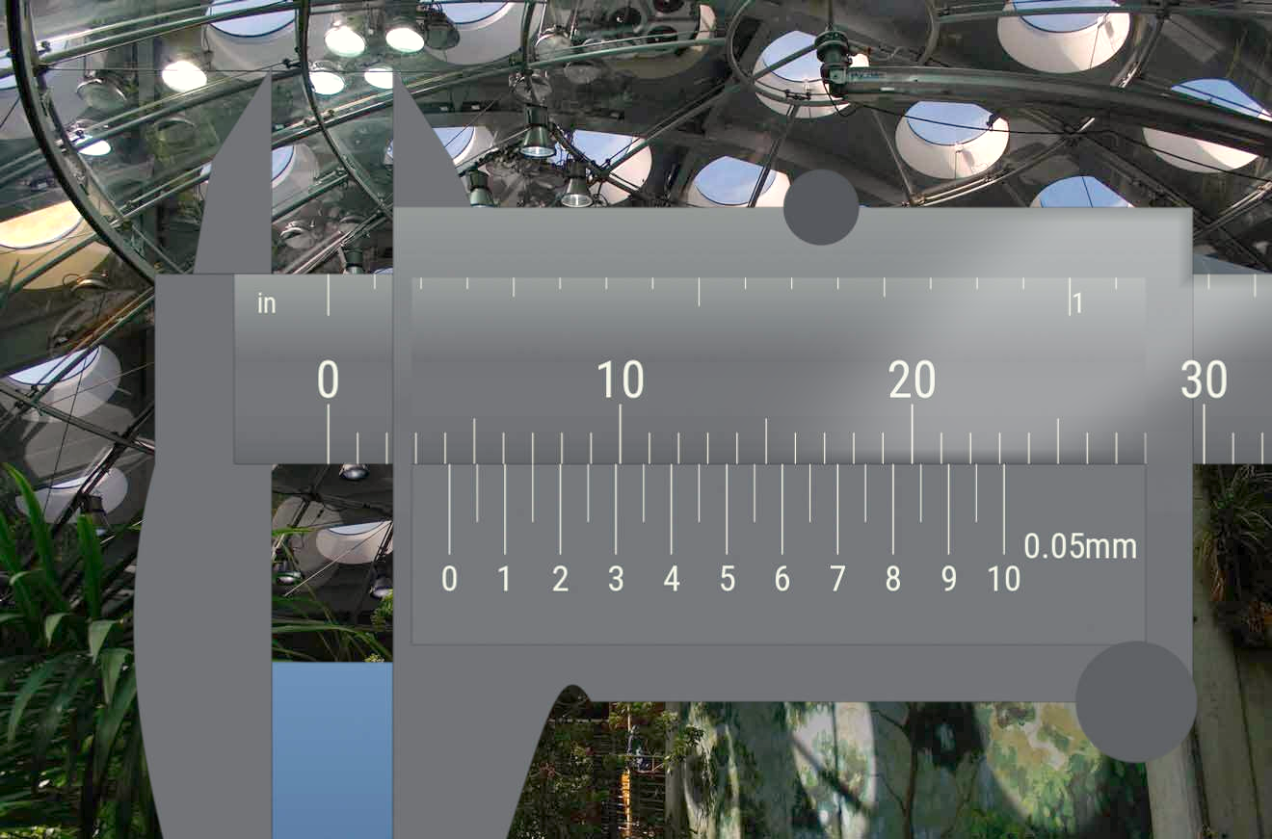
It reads 4.15 mm
